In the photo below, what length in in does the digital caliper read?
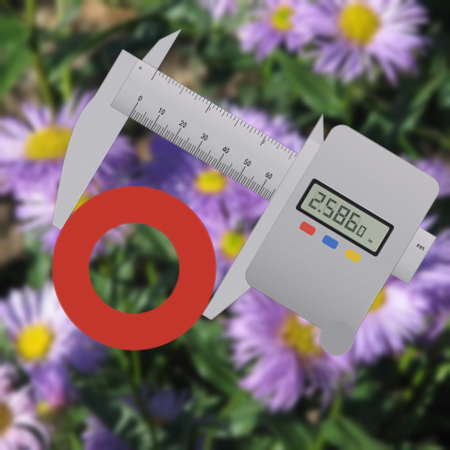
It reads 2.5860 in
